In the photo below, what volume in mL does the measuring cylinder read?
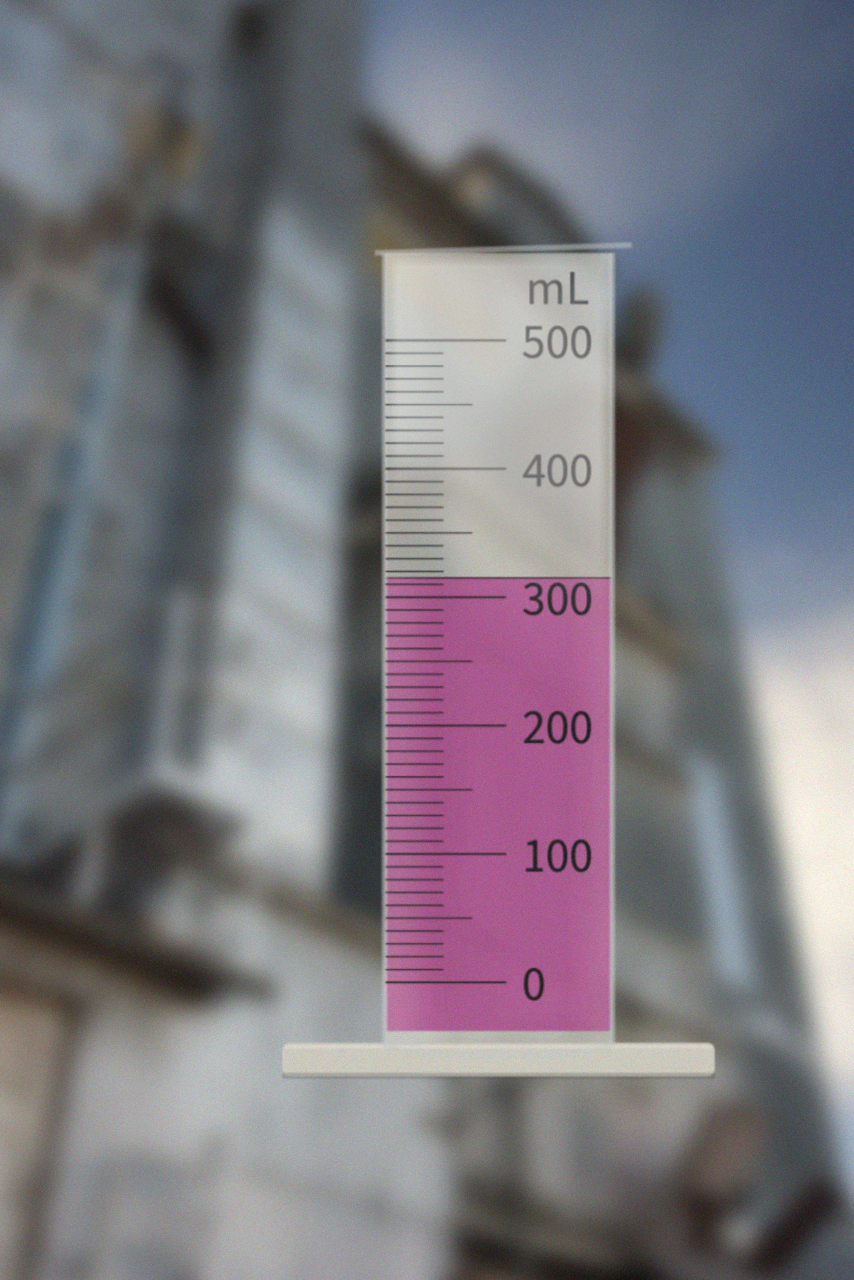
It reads 315 mL
